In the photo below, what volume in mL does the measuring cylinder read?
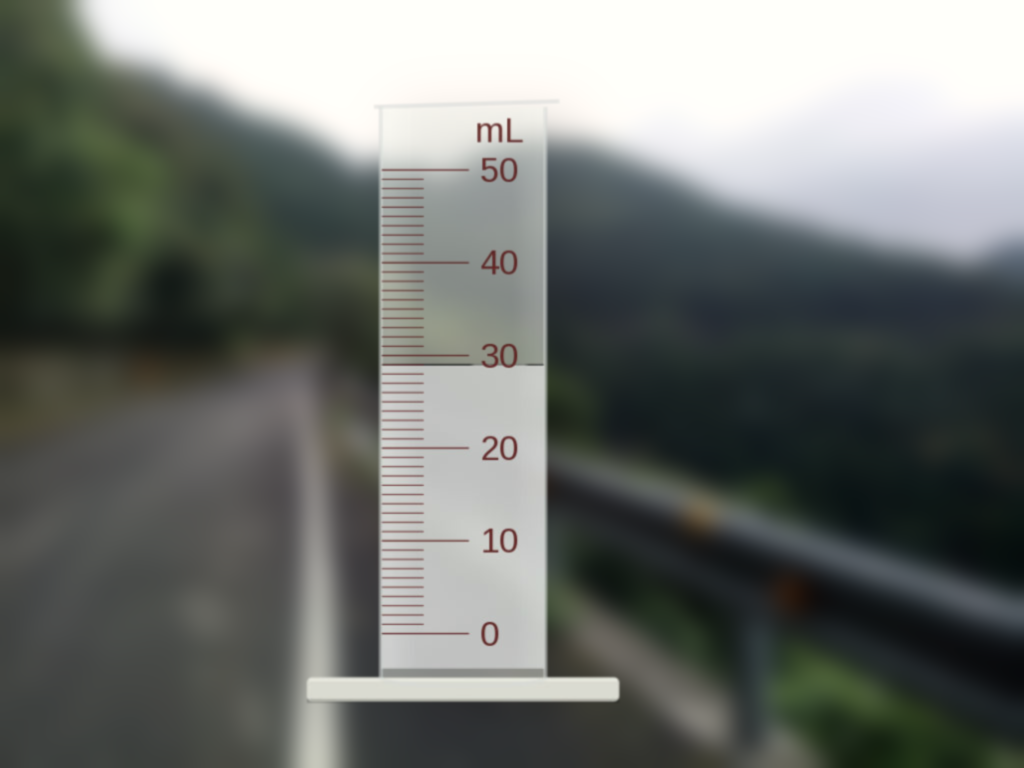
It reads 29 mL
